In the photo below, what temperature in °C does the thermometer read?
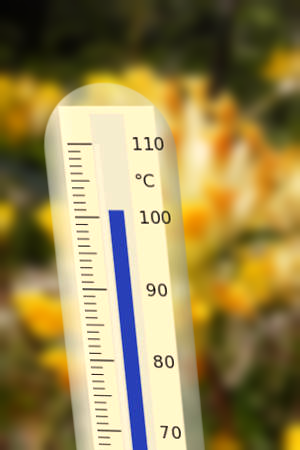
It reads 101 °C
